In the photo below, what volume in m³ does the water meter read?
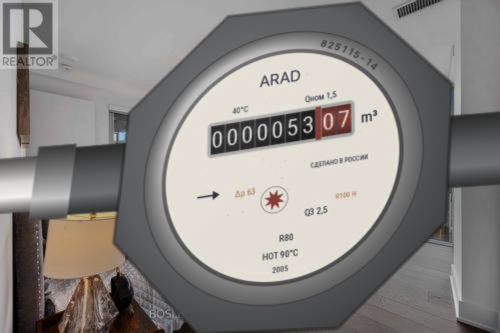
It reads 53.07 m³
